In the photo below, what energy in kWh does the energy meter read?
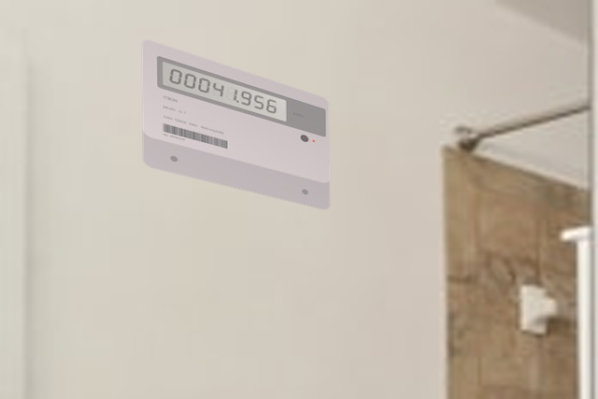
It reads 41.956 kWh
